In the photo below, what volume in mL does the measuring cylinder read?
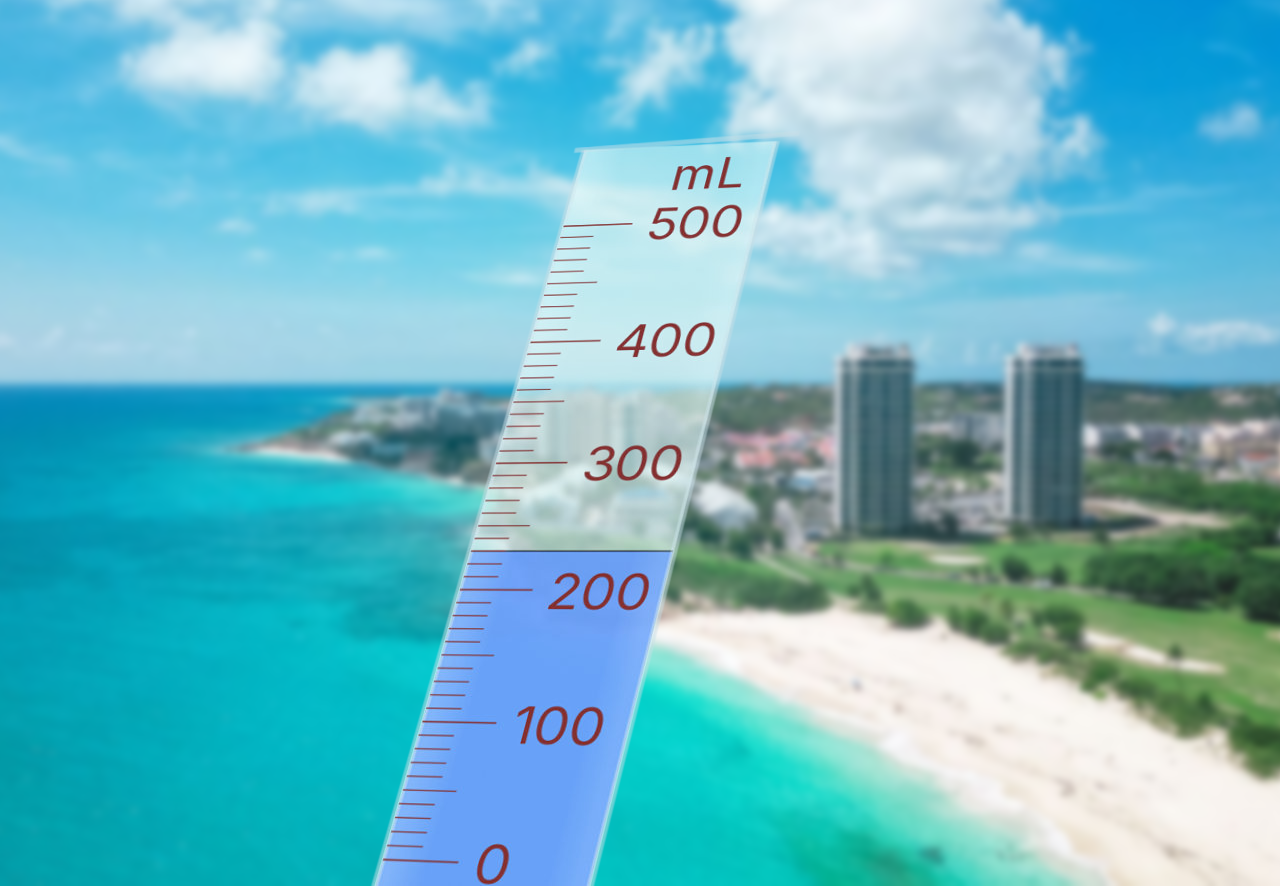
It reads 230 mL
